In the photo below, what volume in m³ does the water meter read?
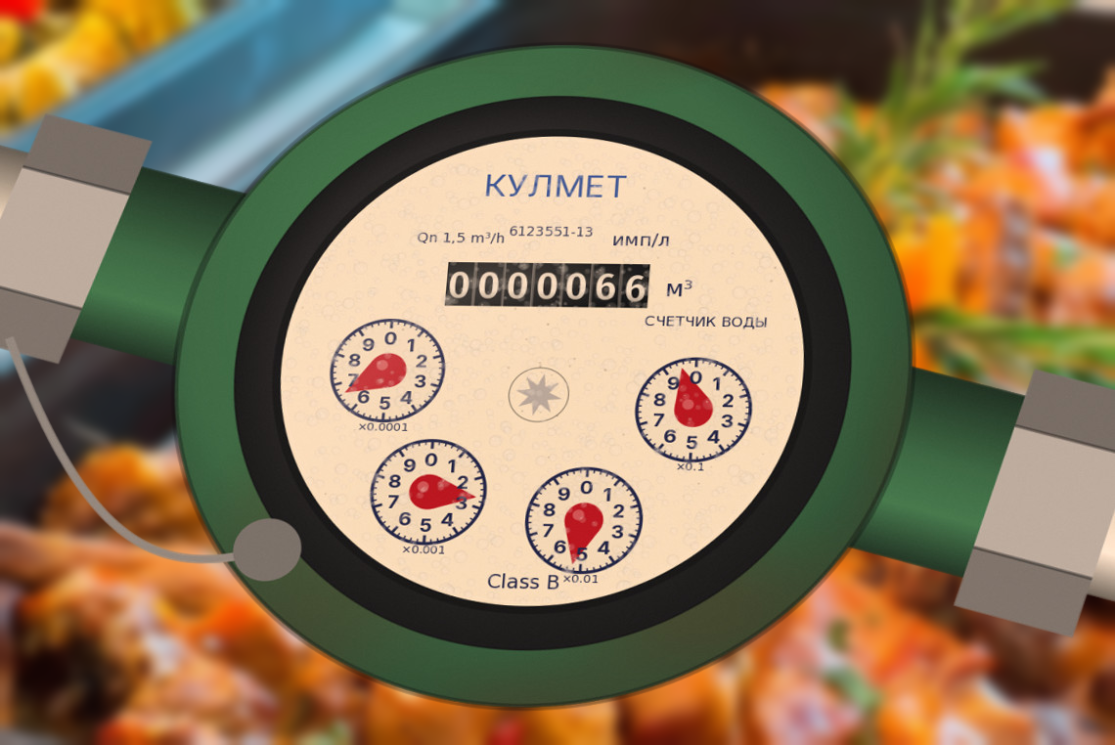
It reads 65.9526 m³
